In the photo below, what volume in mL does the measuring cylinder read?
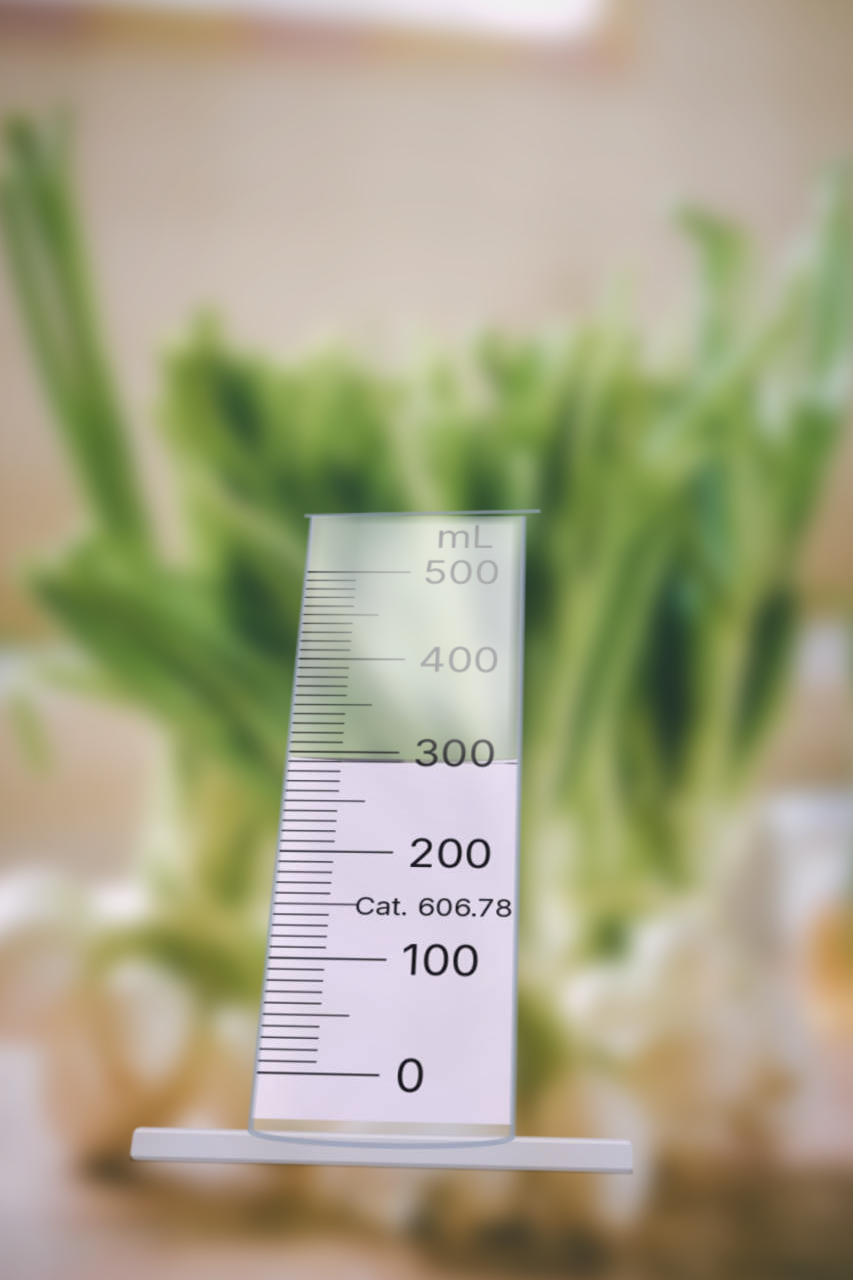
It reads 290 mL
